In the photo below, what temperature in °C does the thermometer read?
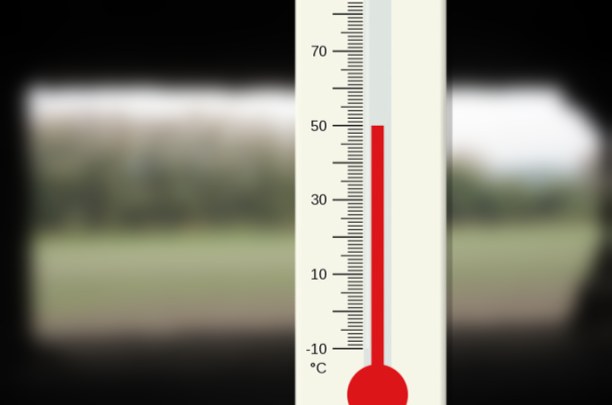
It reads 50 °C
